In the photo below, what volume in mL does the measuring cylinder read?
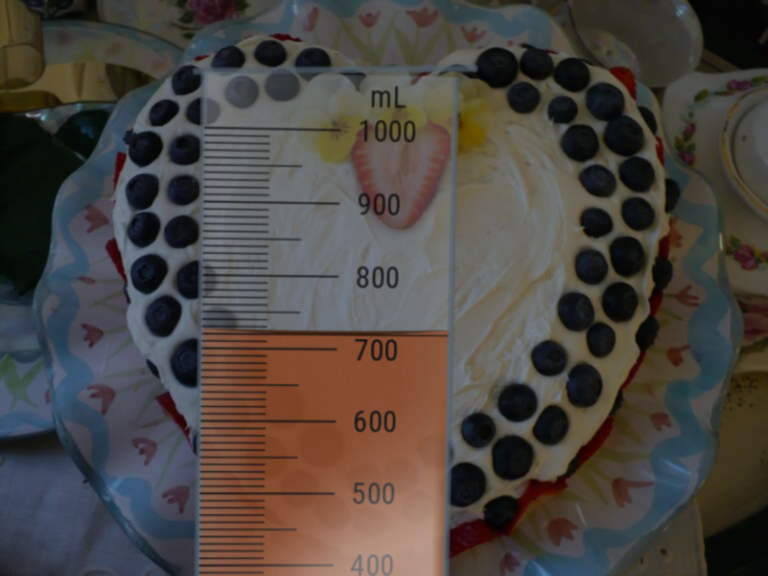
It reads 720 mL
